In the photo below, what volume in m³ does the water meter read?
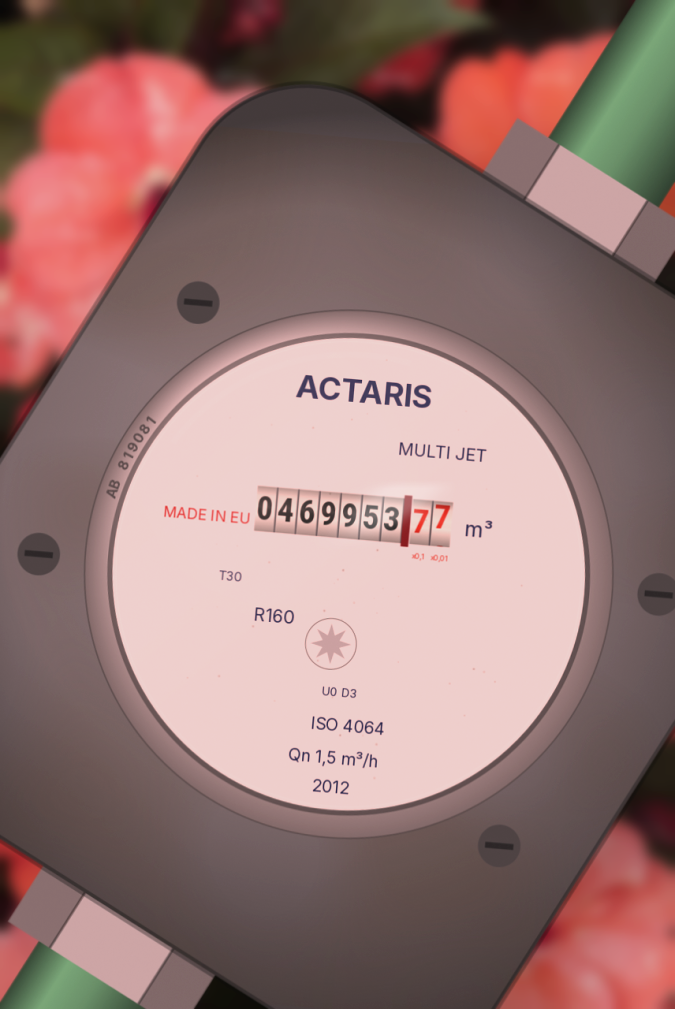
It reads 469953.77 m³
